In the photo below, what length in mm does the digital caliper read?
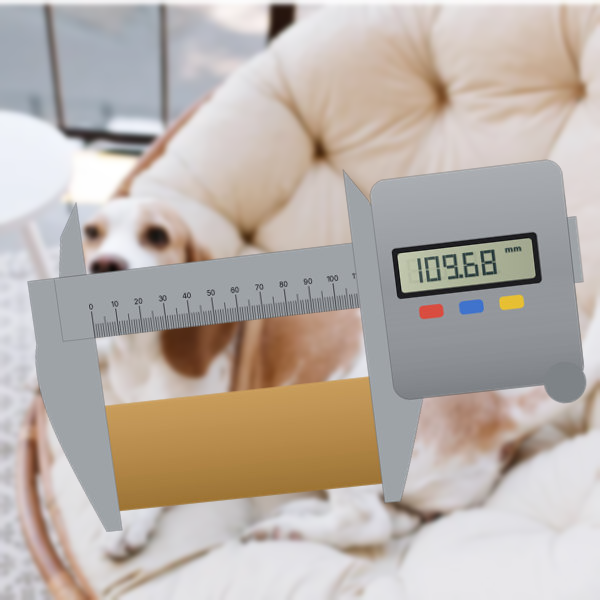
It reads 109.68 mm
